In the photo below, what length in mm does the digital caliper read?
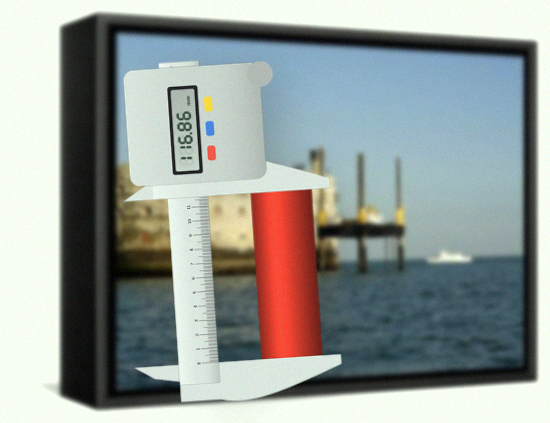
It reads 116.86 mm
